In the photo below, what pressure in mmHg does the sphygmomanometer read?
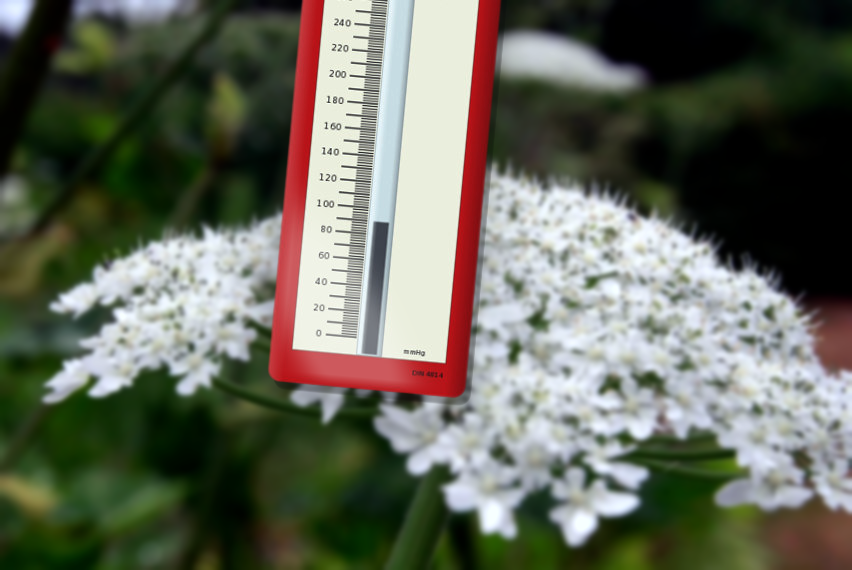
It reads 90 mmHg
